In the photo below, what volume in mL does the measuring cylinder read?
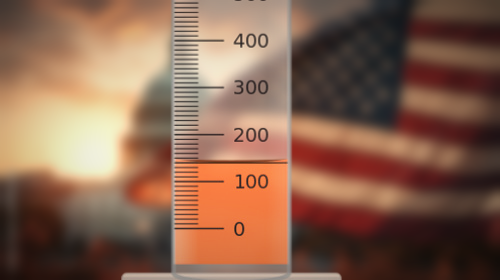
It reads 140 mL
